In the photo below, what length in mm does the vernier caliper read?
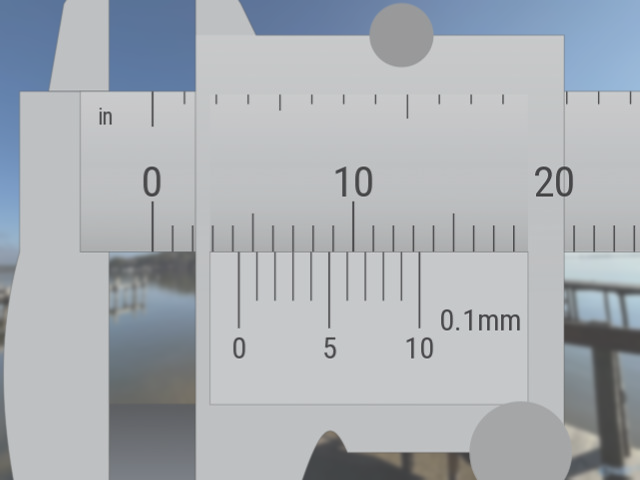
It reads 4.3 mm
